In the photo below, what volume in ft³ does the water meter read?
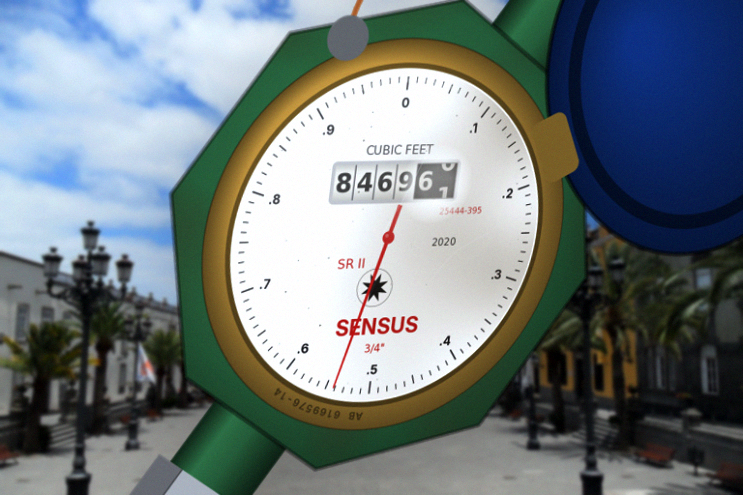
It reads 846960.54 ft³
